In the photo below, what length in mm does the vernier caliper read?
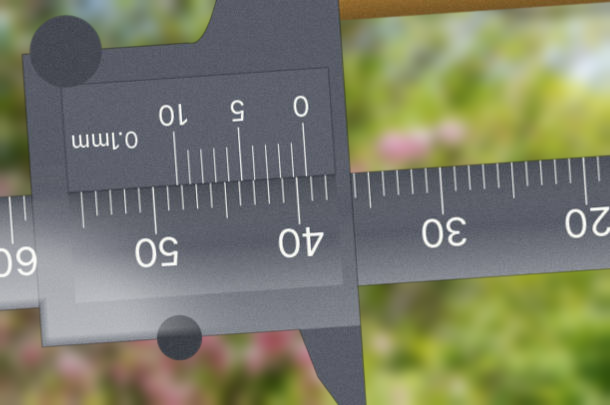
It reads 39.3 mm
